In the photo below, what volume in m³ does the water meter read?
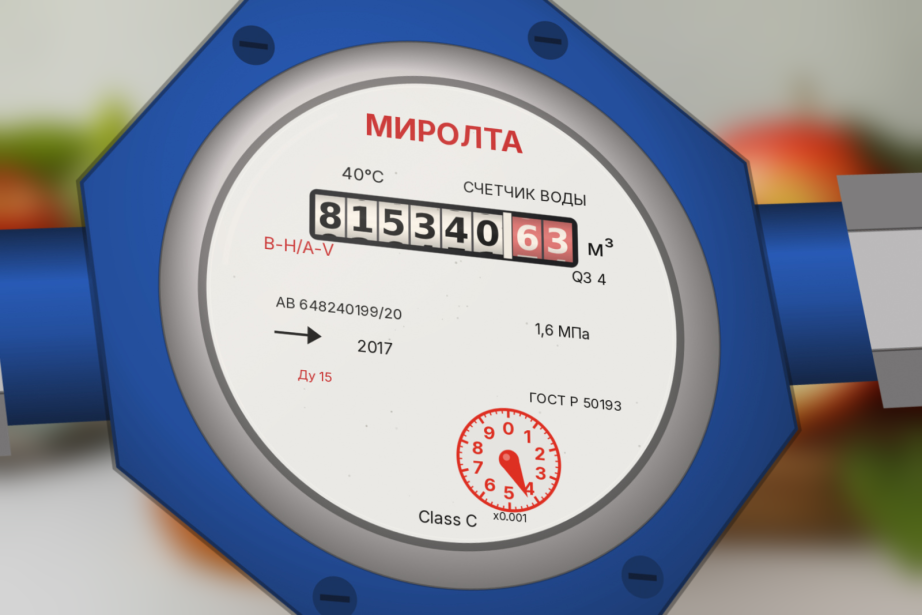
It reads 815340.634 m³
